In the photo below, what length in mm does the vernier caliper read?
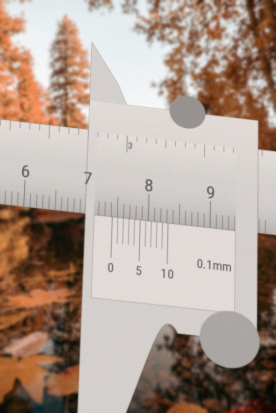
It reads 74.2 mm
